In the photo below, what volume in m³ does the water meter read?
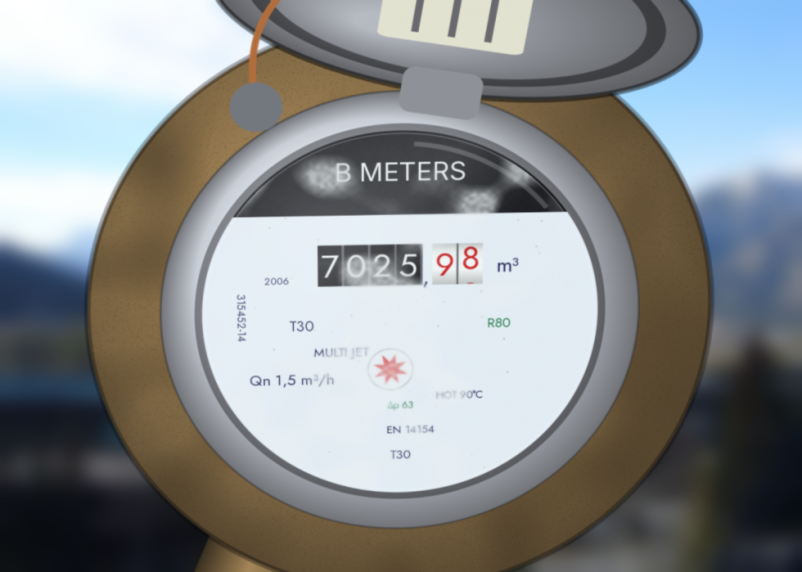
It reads 7025.98 m³
